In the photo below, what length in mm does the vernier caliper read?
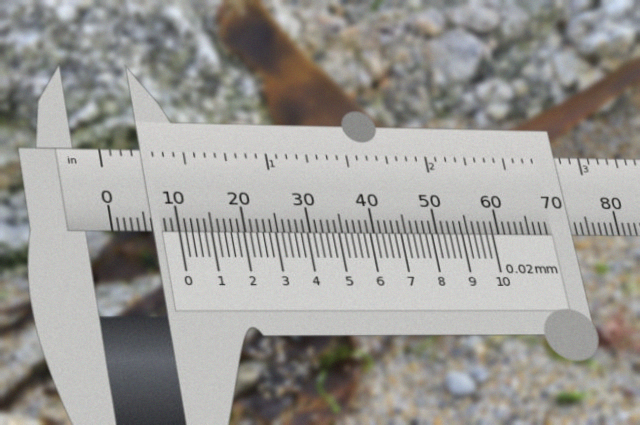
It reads 10.0 mm
